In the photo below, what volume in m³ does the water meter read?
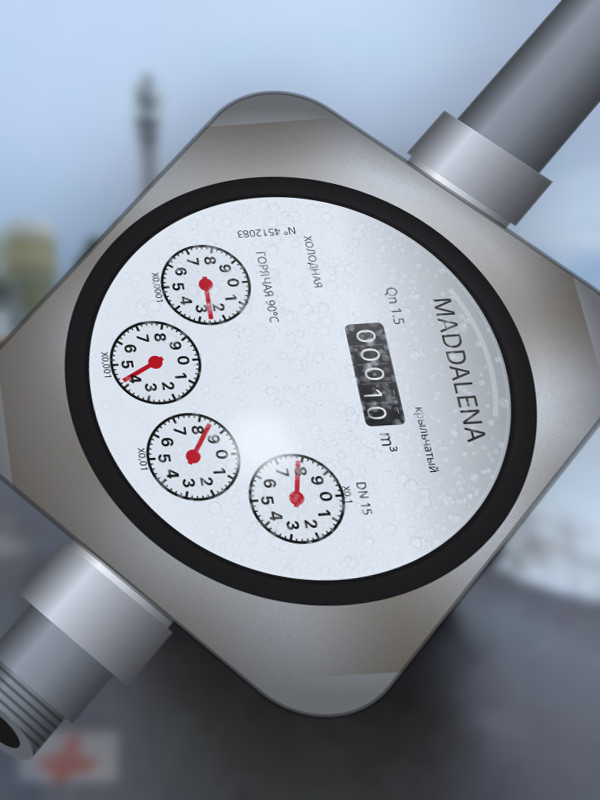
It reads 9.7842 m³
